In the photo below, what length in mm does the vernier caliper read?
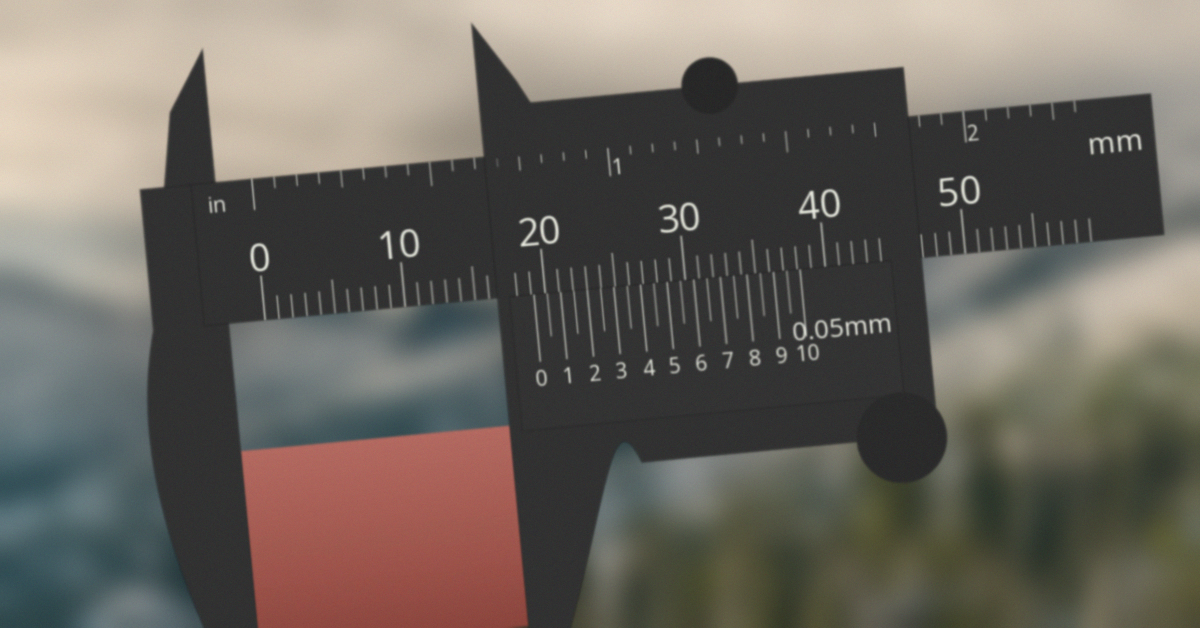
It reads 19.2 mm
